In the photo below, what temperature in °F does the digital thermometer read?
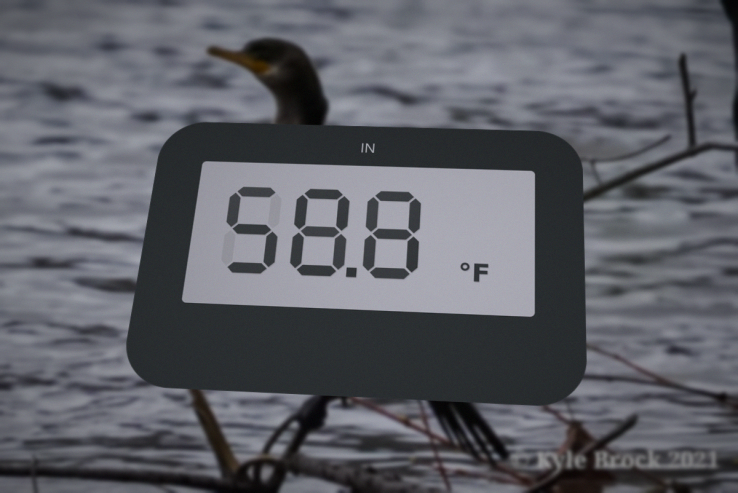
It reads 58.8 °F
